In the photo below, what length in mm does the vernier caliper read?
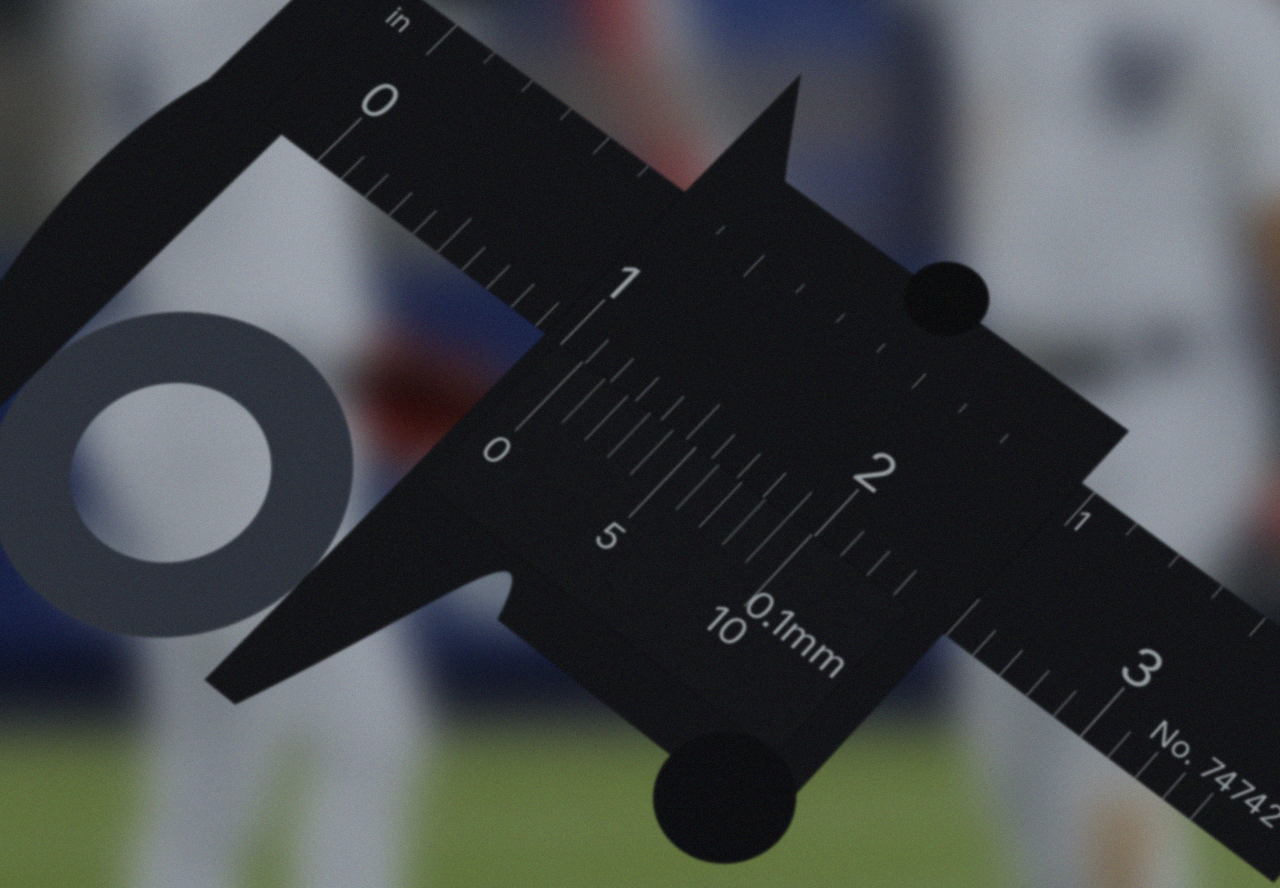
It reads 10.9 mm
